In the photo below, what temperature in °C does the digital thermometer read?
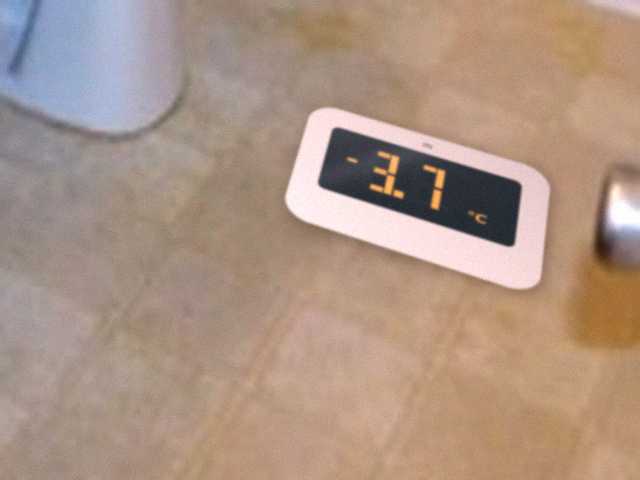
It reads -3.7 °C
